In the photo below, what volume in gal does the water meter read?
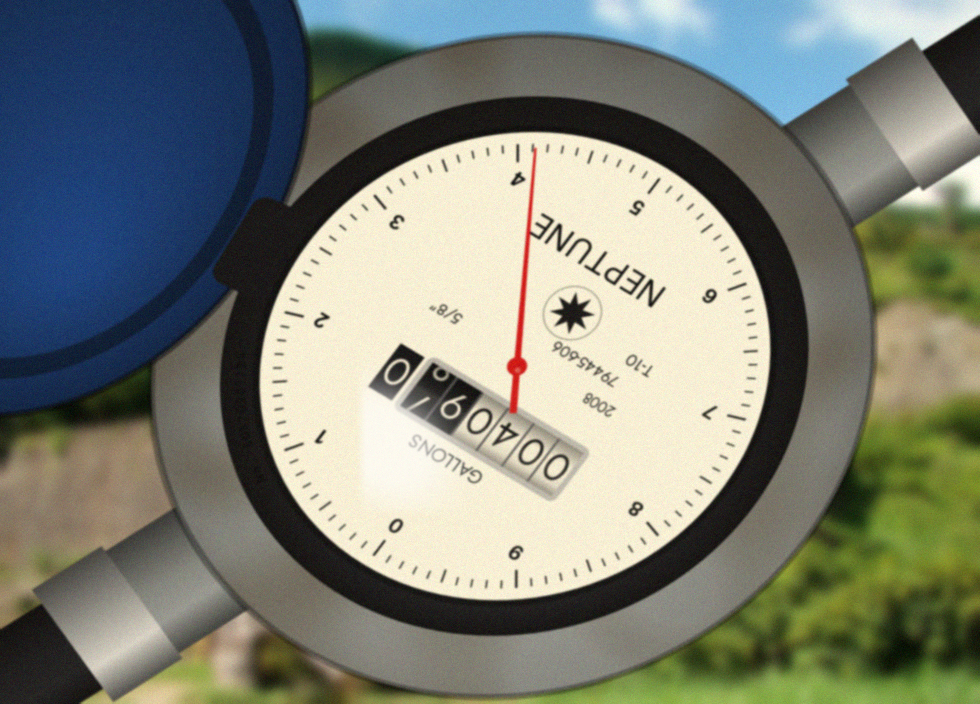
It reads 40974.1 gal
